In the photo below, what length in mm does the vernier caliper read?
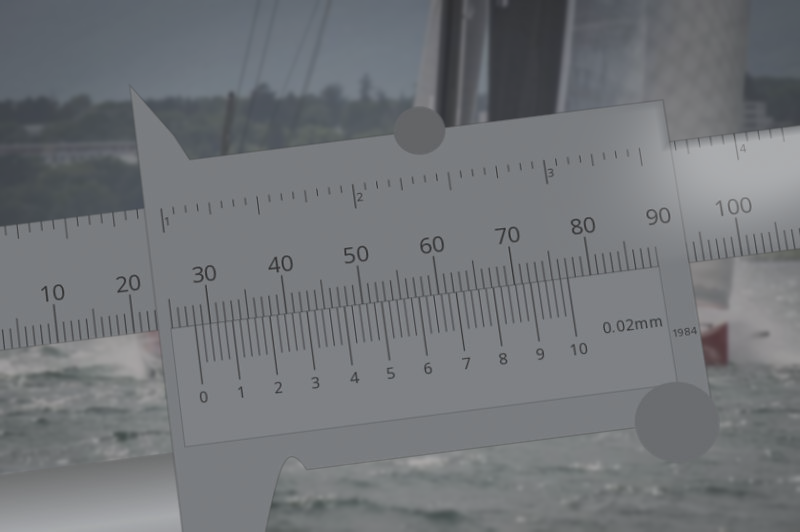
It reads 28.0 mm
